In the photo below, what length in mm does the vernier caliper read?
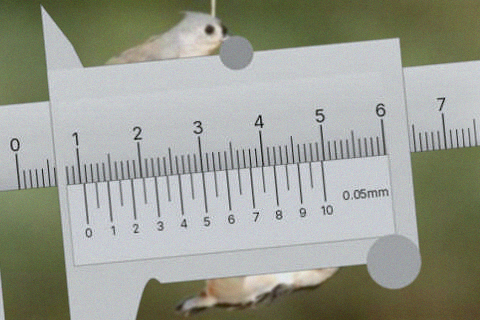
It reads 10.6 mm
